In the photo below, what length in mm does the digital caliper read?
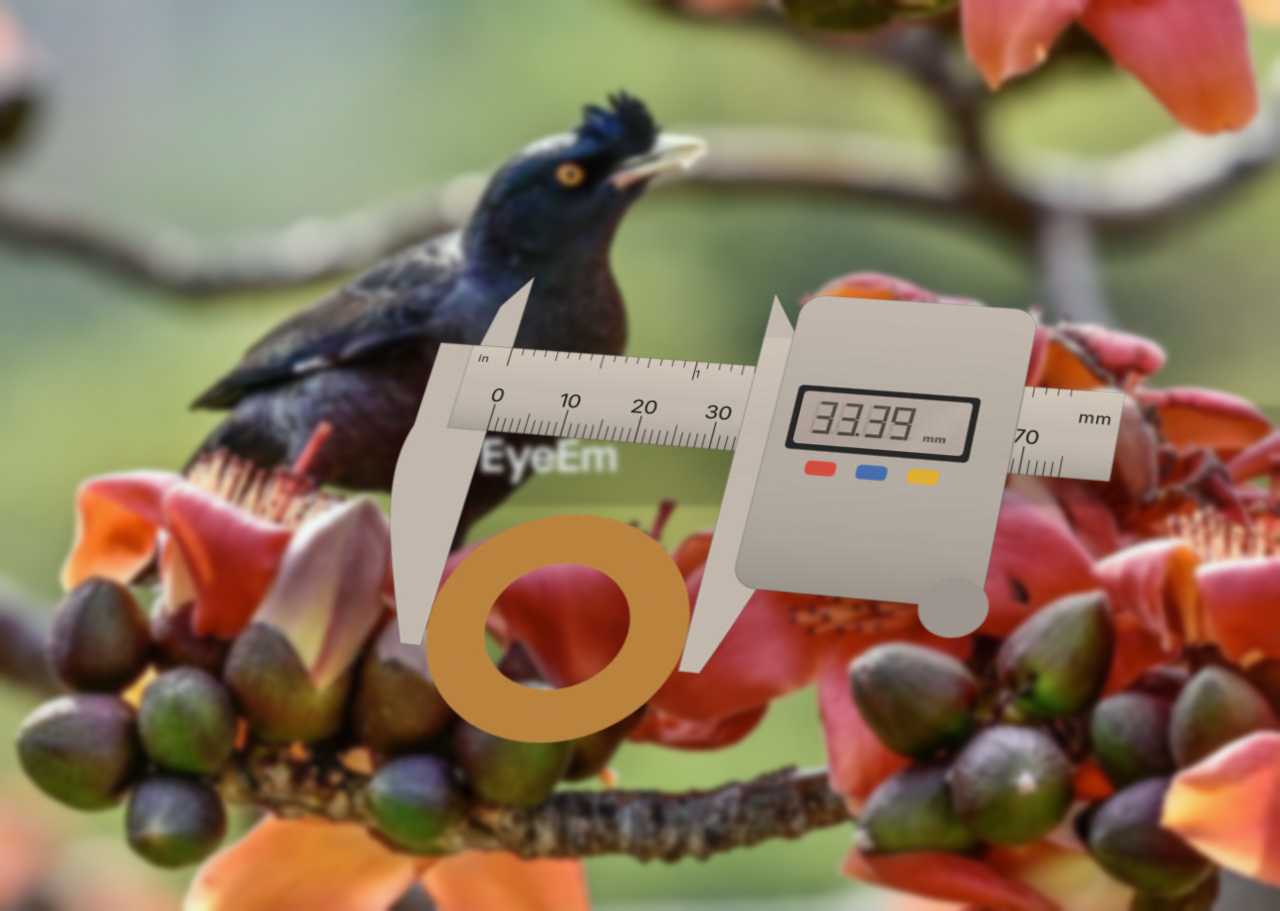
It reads 33.39 mm
